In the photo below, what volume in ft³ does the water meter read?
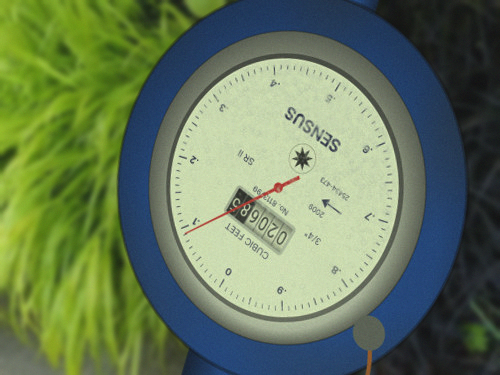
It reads 20685.09 ft³
